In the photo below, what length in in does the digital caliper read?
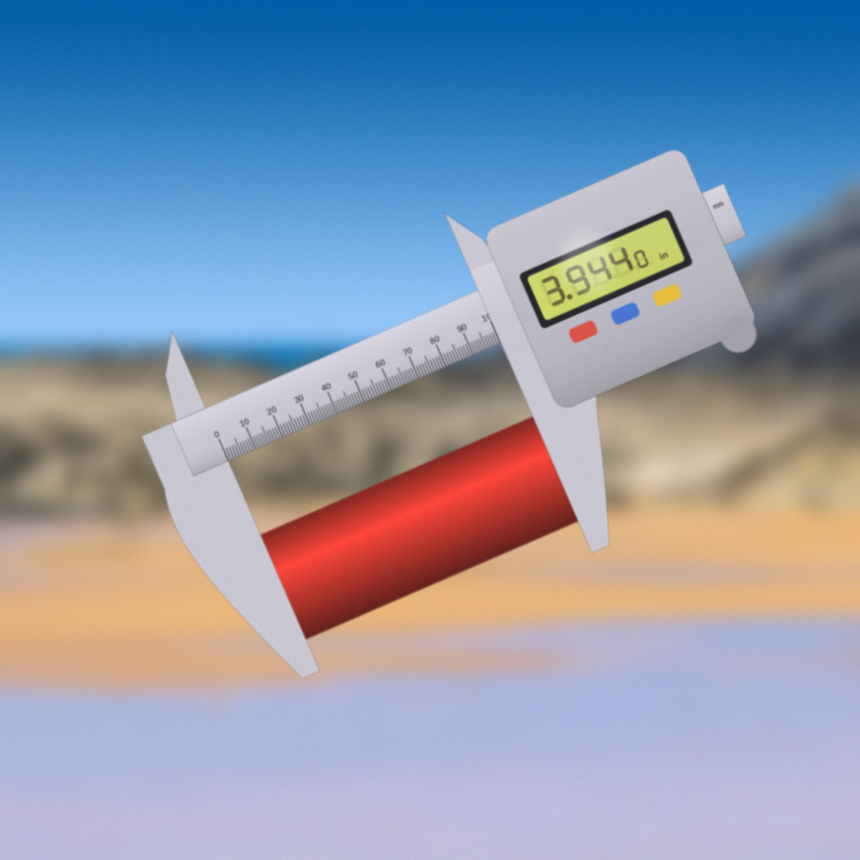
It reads 3.9440 in
